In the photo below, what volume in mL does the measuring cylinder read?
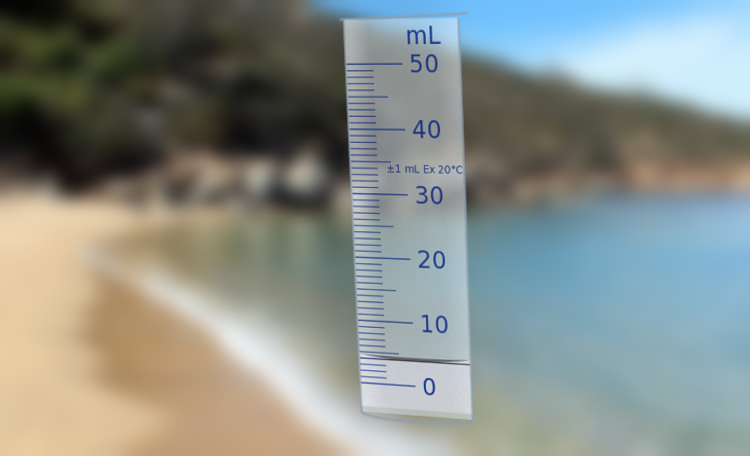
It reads 4 mL
